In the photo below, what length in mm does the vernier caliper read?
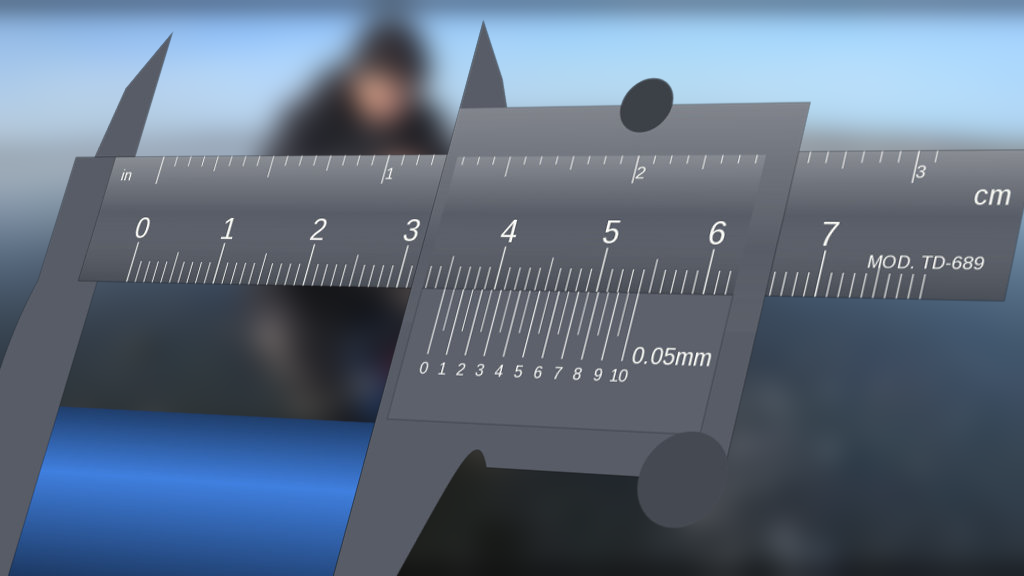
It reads 35.0 mm
